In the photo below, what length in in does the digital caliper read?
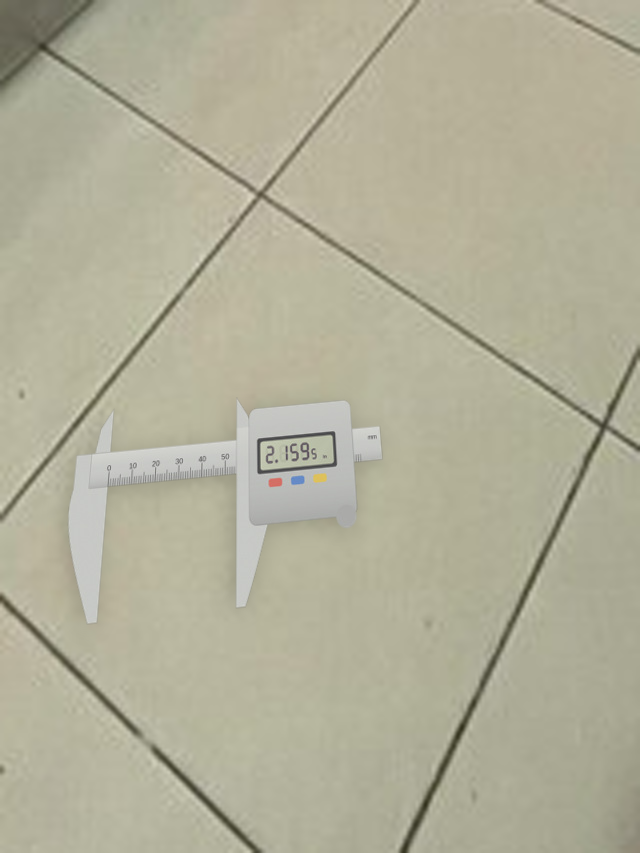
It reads 2.1595 in
